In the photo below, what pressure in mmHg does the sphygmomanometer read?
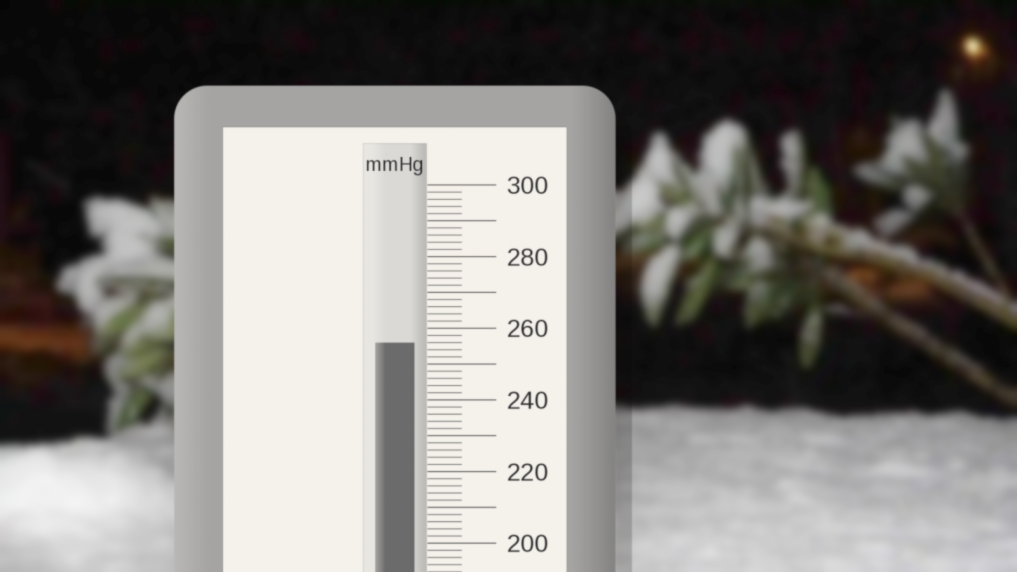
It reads 256 mmHg
